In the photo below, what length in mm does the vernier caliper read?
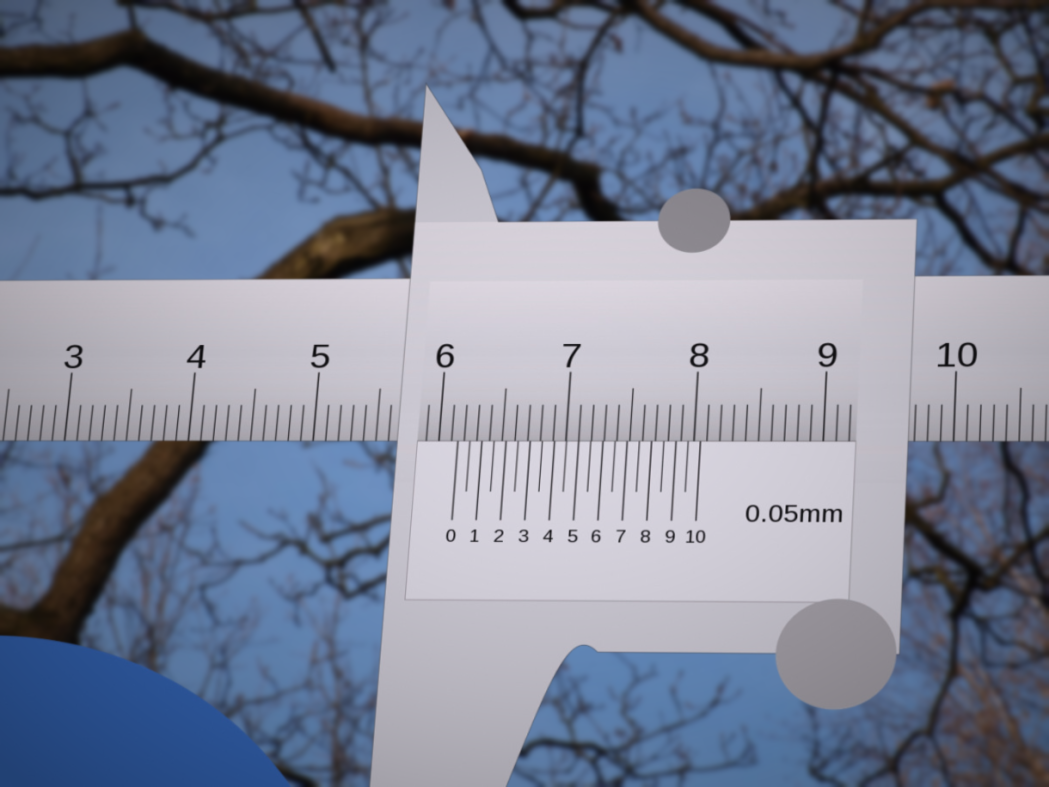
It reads 61.5 mm
